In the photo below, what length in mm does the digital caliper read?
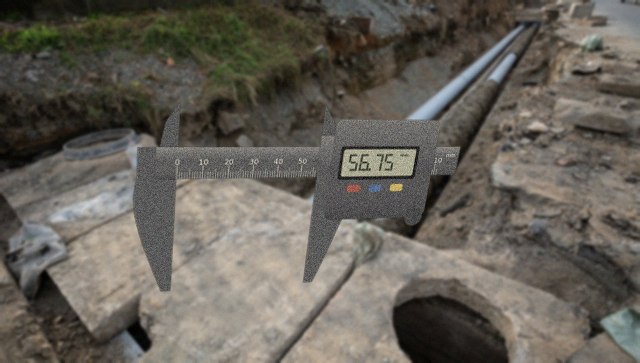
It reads 56.75 mm
